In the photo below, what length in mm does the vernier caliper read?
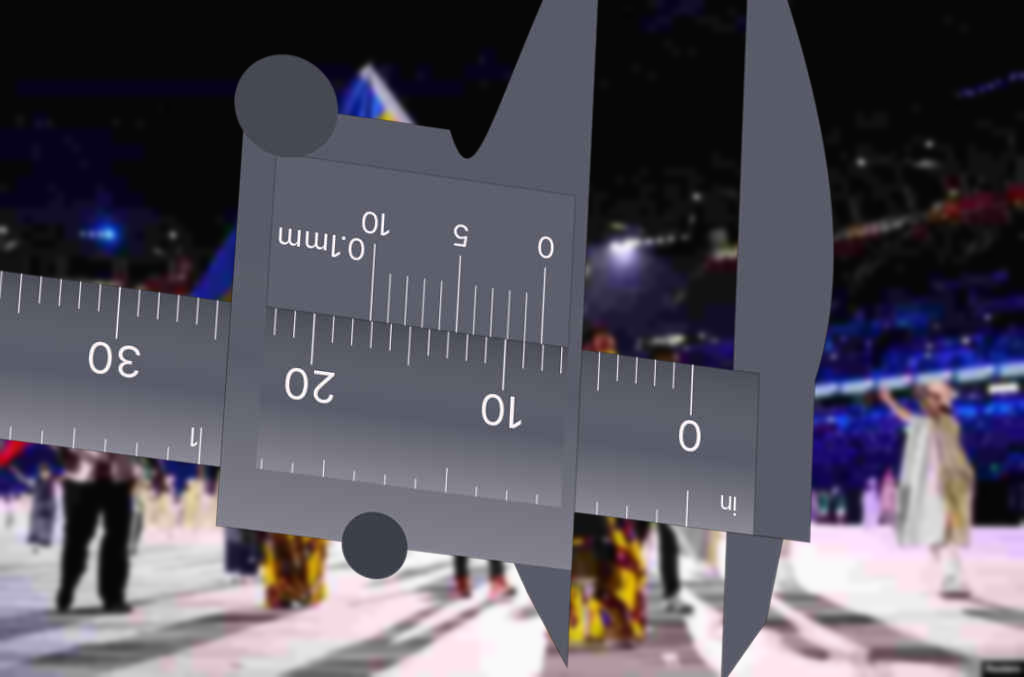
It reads 8.1 mm
